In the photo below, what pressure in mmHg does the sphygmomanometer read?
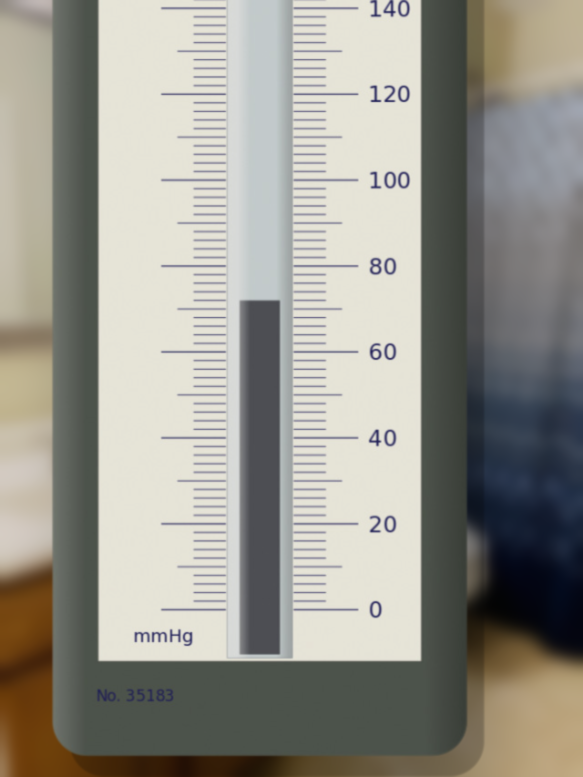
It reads 72 mmHg
